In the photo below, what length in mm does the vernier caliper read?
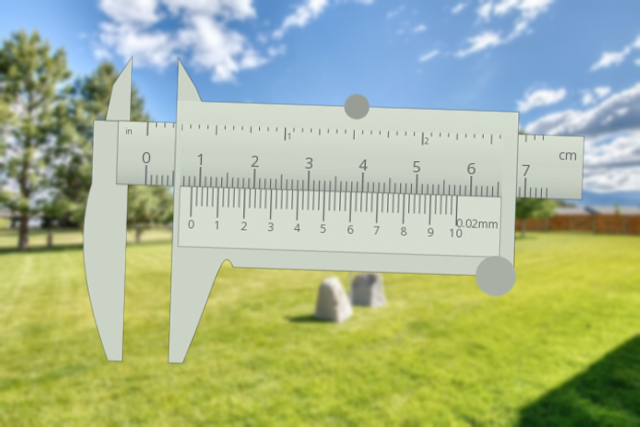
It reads 8.5 mm
